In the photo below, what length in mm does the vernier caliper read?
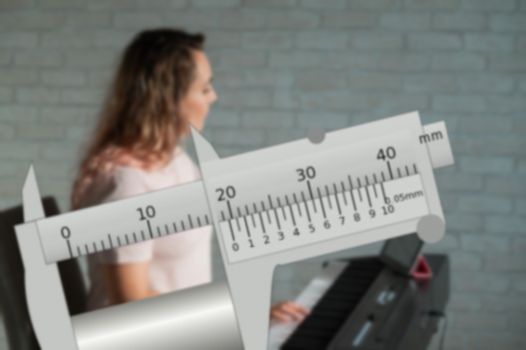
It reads 19.6 mm
